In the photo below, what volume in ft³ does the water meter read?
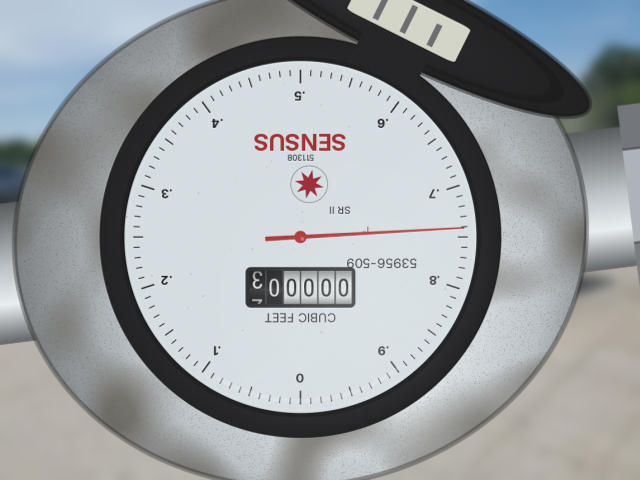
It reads 2.74 ft³
